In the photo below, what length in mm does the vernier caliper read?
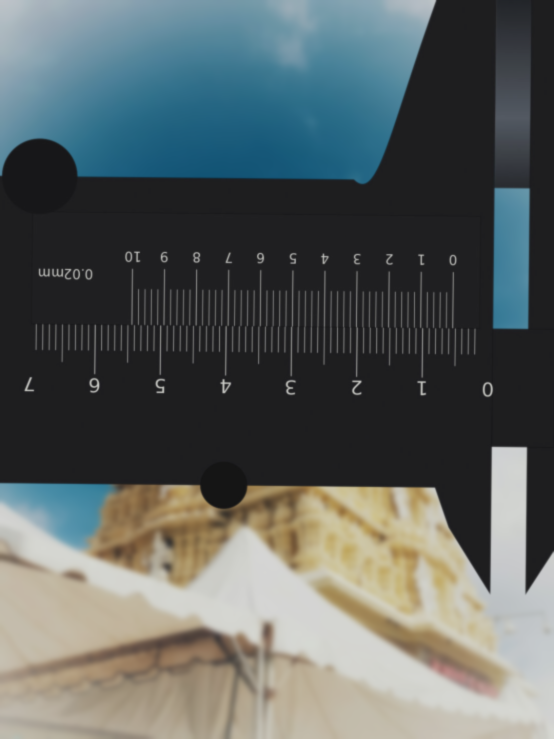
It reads 5.4 mm
